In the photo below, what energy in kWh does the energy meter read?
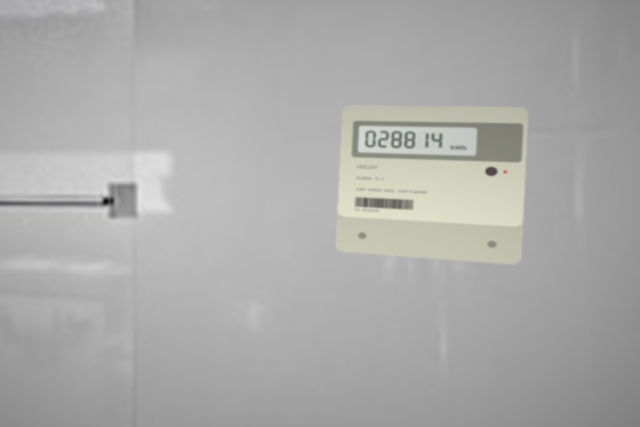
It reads 28814 kWh
